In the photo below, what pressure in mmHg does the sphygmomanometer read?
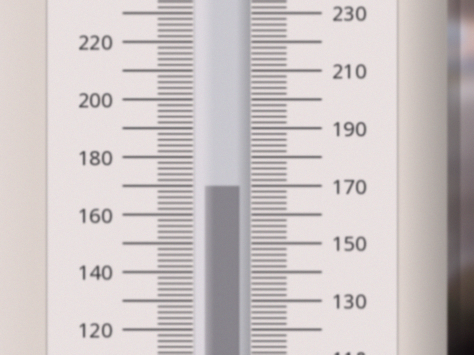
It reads 170 mmHg
